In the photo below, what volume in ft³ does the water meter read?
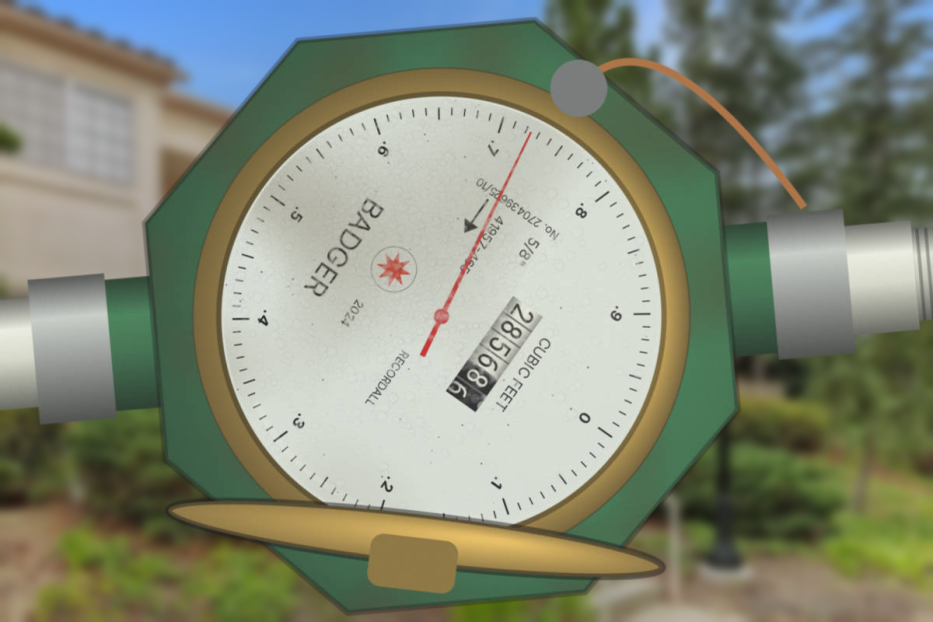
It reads 285685.72 ft³
